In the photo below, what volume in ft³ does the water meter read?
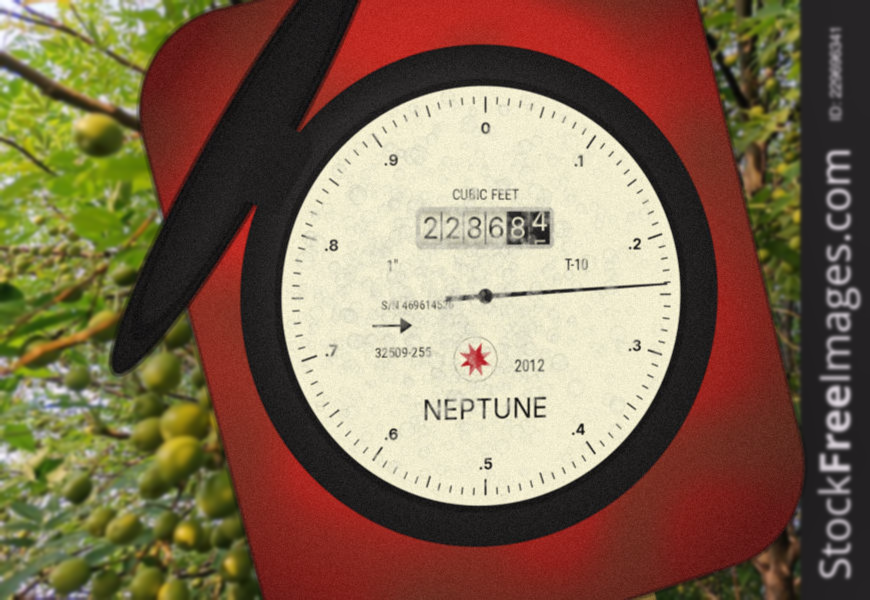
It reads 228684.24 ft³
